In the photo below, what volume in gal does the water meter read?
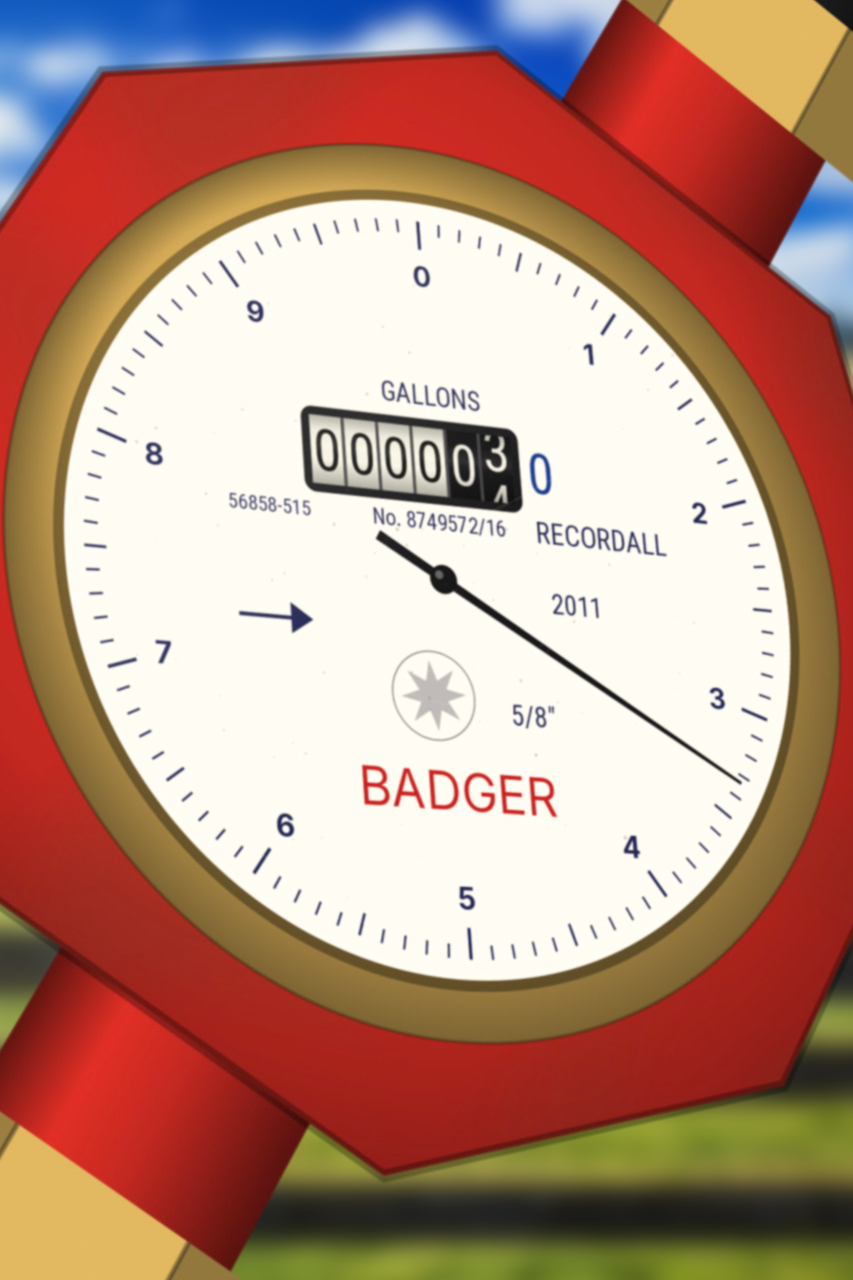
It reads 33.3 gal
